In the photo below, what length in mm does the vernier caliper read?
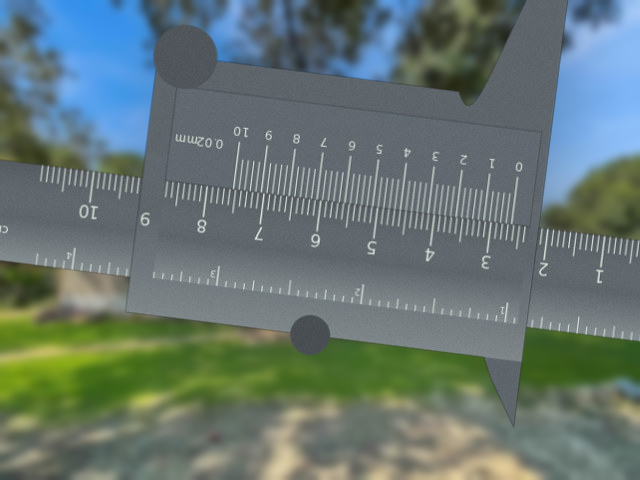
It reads 26.4 mm
